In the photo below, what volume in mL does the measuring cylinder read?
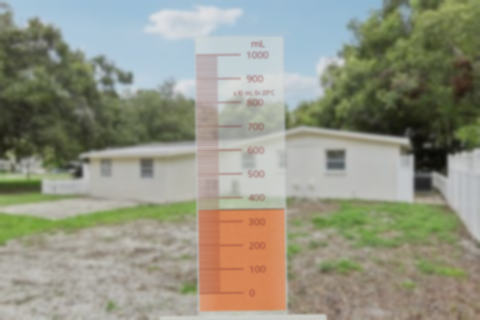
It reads 350 mL
